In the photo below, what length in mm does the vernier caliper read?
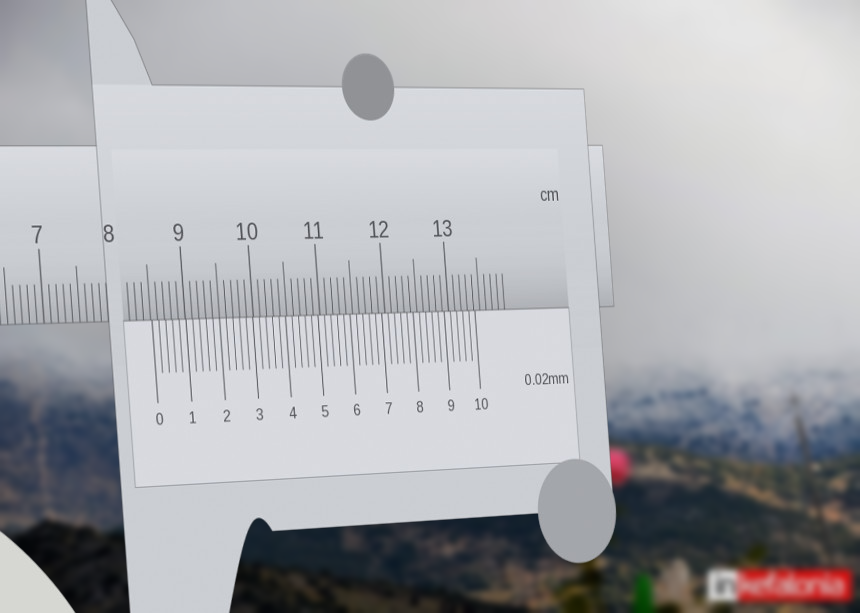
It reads 85.2 mm
